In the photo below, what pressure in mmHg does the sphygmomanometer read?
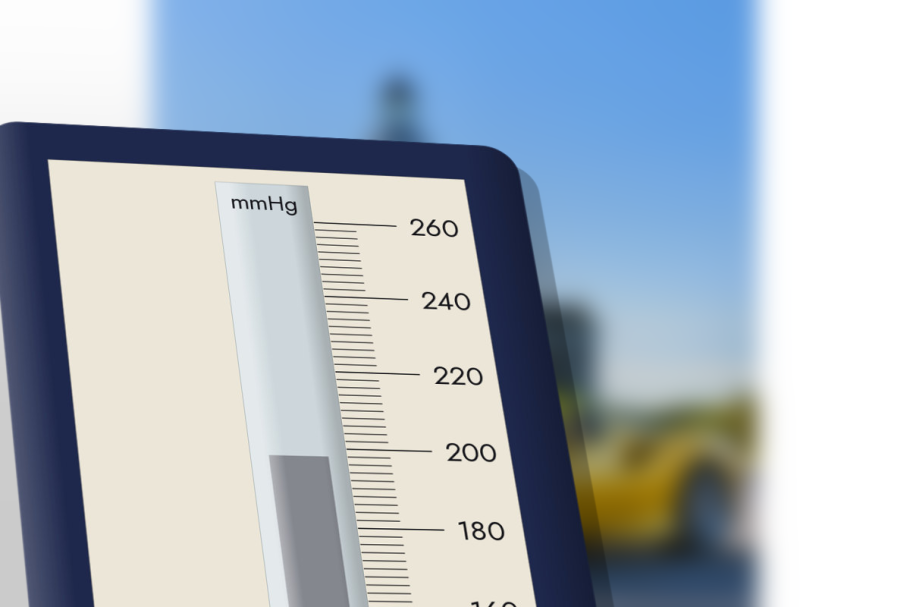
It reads 198 mmHg
